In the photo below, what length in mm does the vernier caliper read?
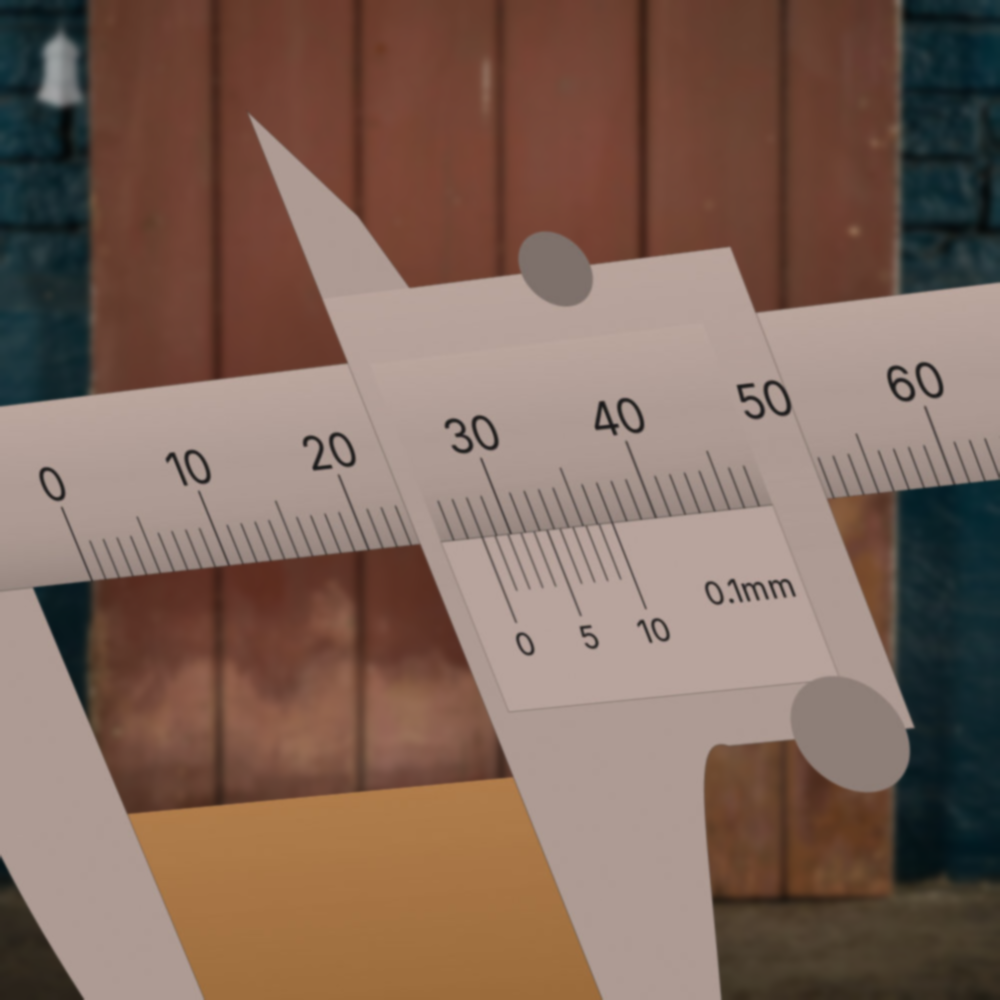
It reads 28.0 mm
